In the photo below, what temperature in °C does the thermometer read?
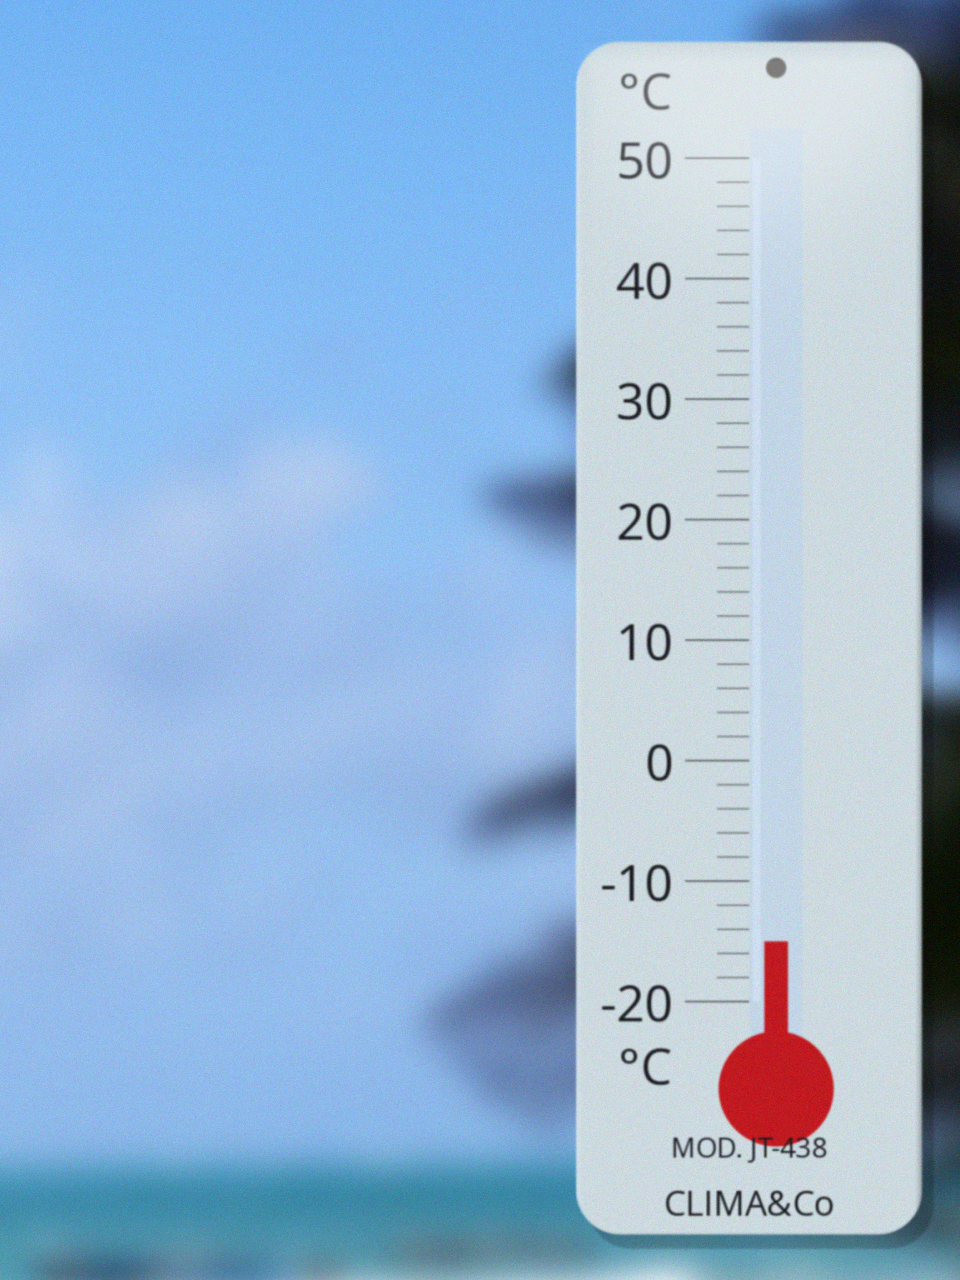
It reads -15 °C
